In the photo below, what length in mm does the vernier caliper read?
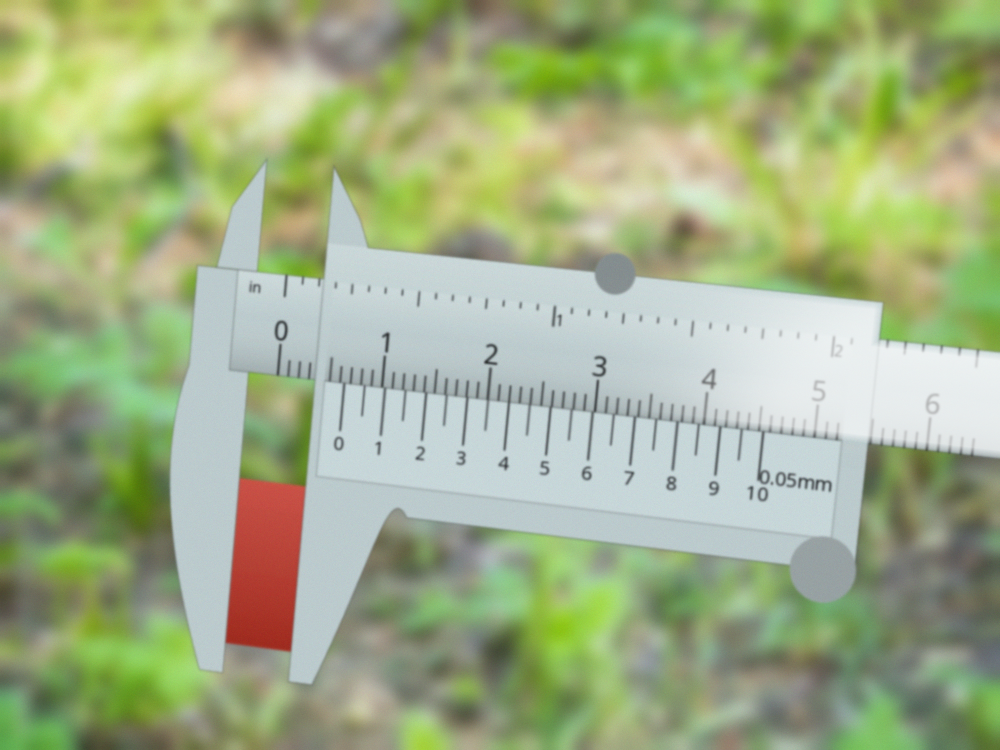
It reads 6.4 mm
